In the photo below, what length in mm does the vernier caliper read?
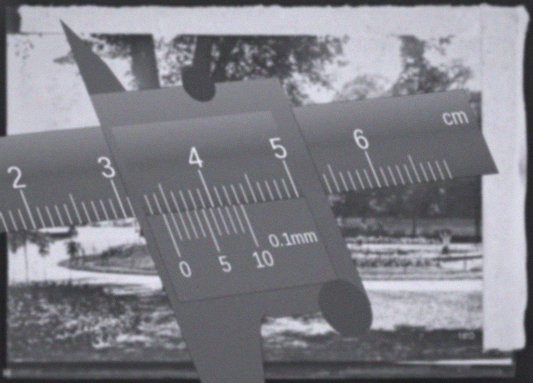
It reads 34.2 mm
